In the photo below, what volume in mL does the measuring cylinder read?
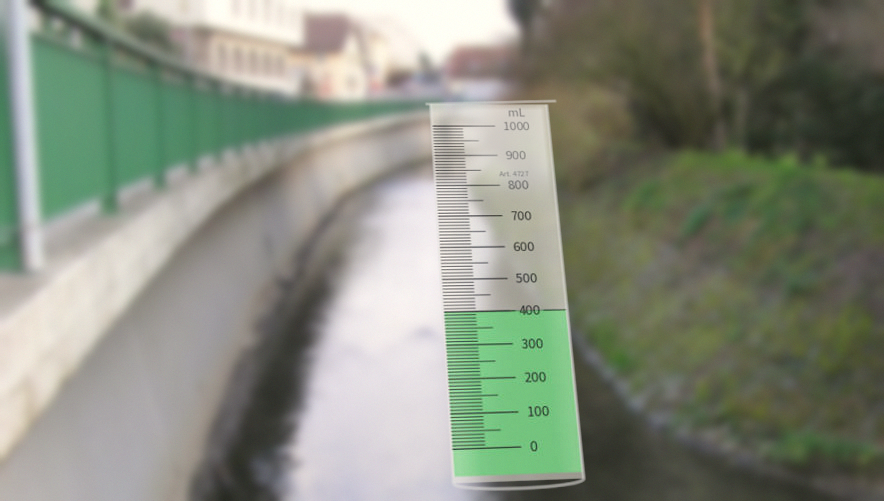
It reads 400 mL
